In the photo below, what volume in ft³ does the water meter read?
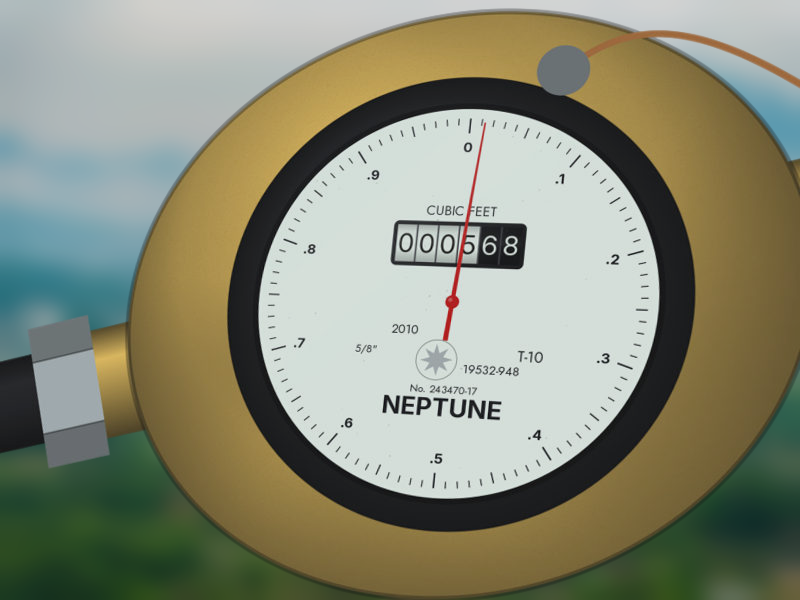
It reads 568.01 ft³
